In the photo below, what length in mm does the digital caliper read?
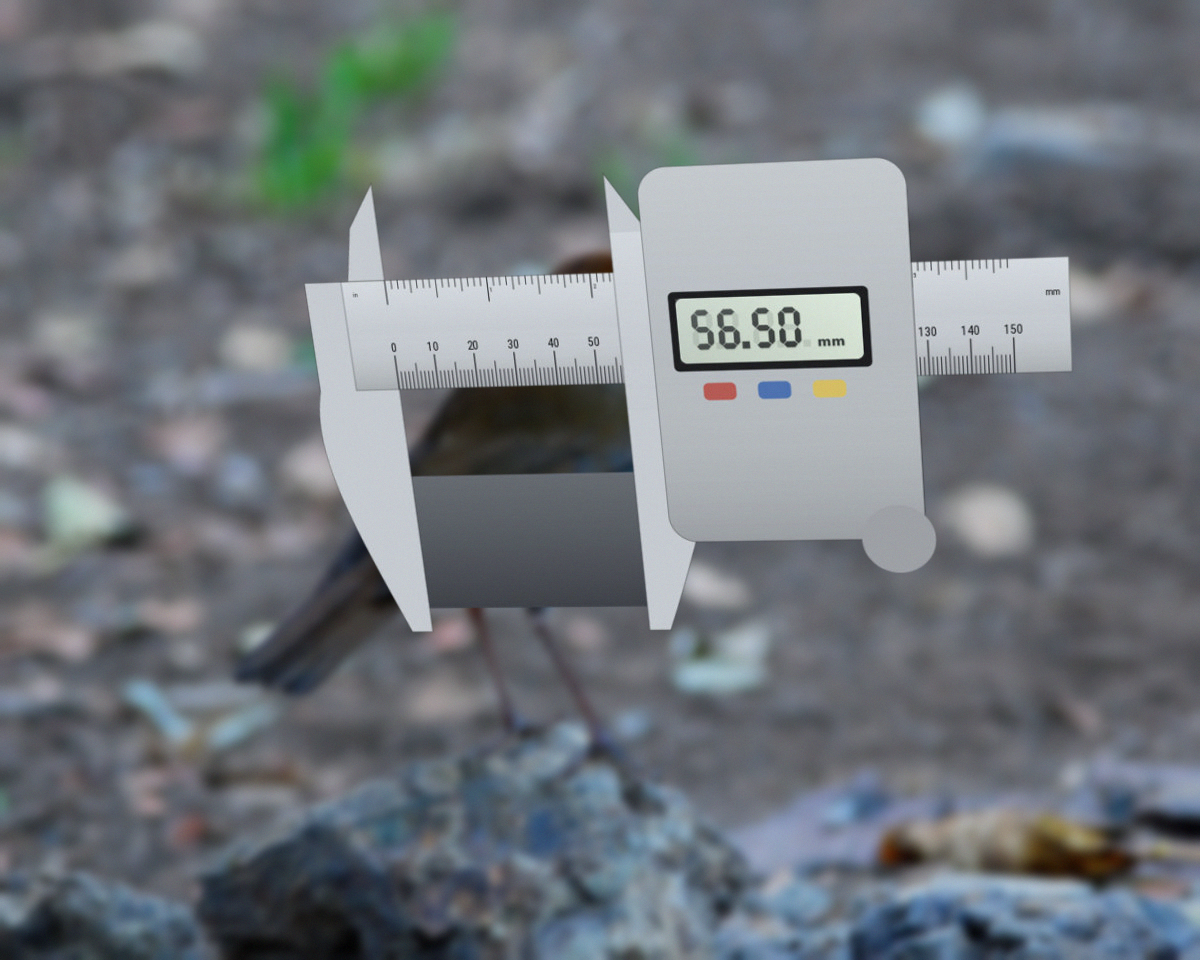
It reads 56.50 mm
